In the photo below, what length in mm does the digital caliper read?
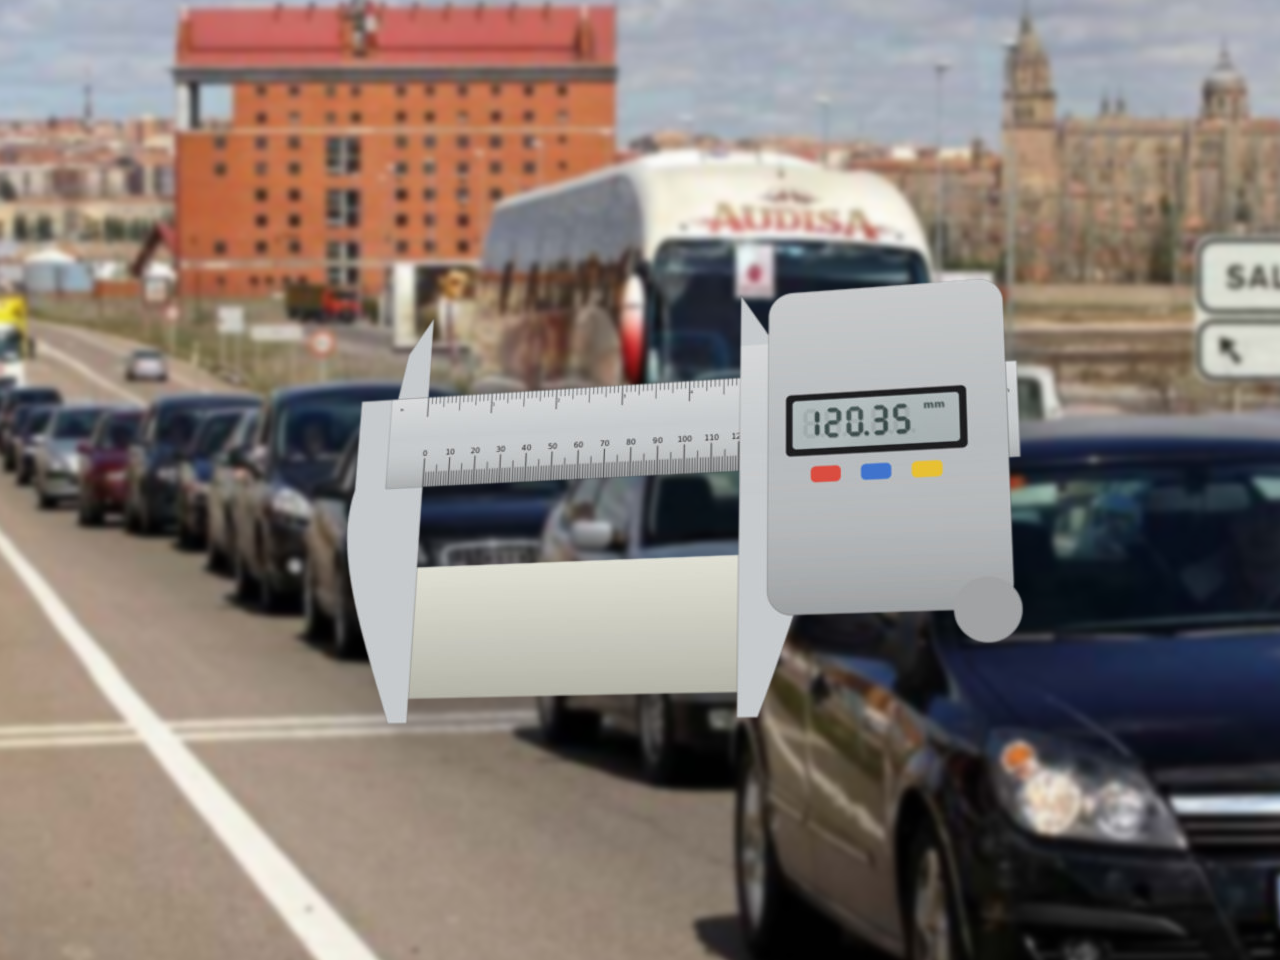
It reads 120.35 mm
